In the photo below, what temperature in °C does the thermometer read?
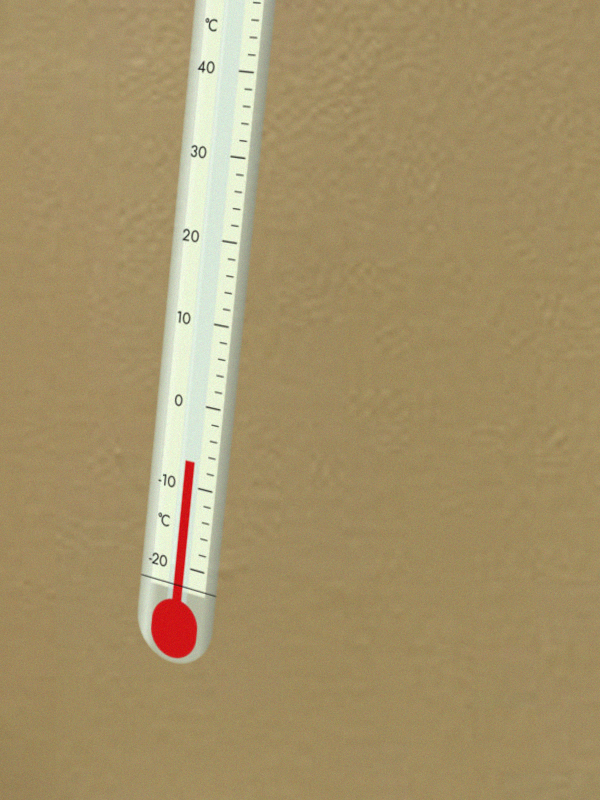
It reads -7 °C
